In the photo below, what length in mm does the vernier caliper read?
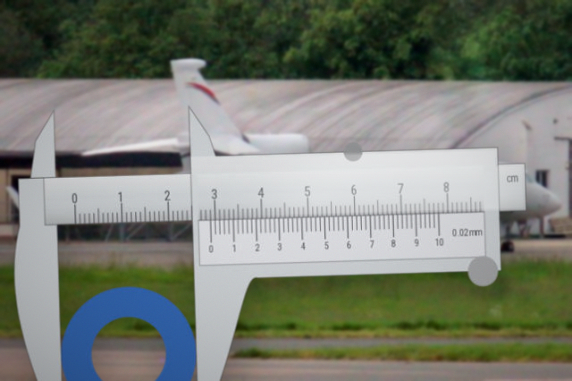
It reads 29.0 mm
